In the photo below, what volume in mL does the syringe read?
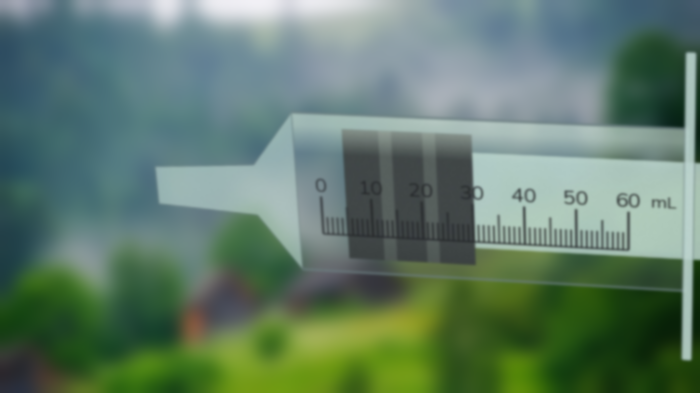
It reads 5 mL
